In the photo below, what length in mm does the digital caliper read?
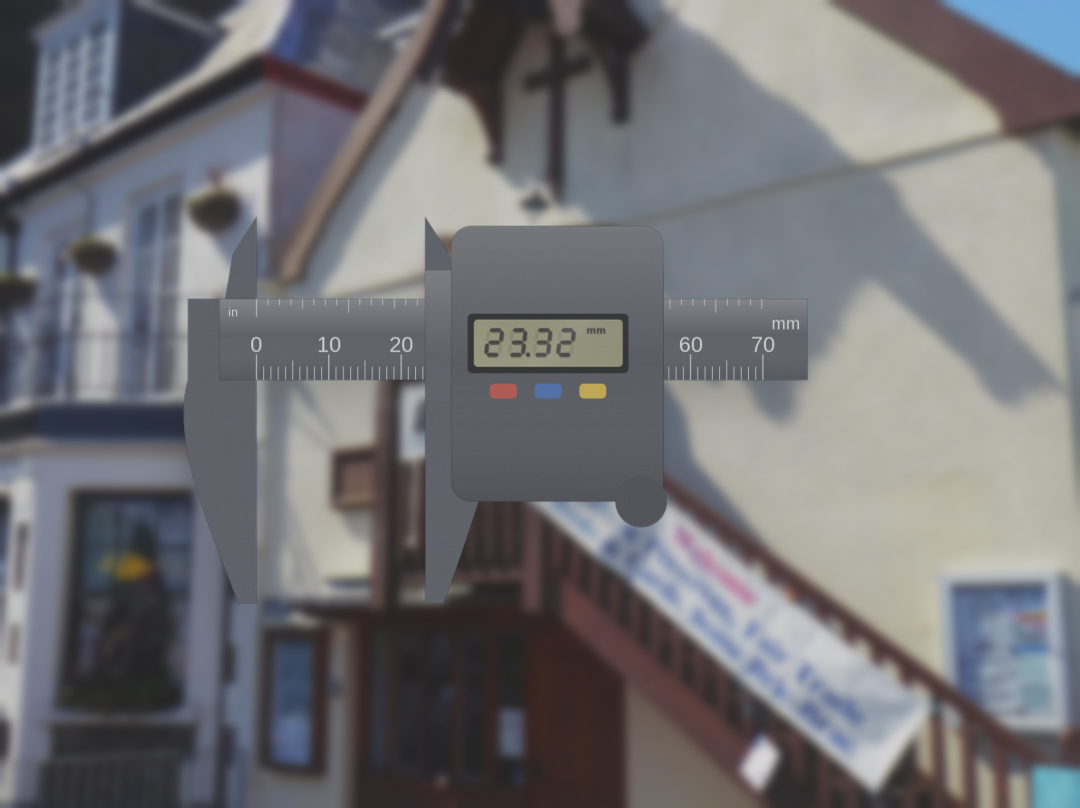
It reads 23.32 mm
